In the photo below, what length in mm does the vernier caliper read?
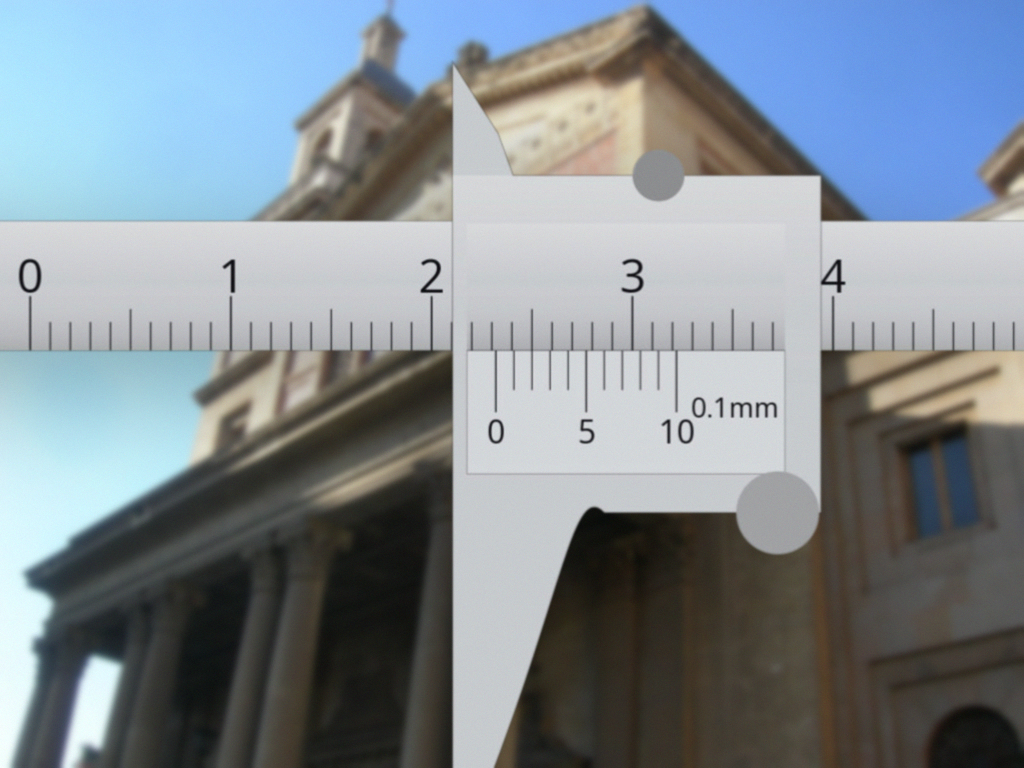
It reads 23.2 mm
